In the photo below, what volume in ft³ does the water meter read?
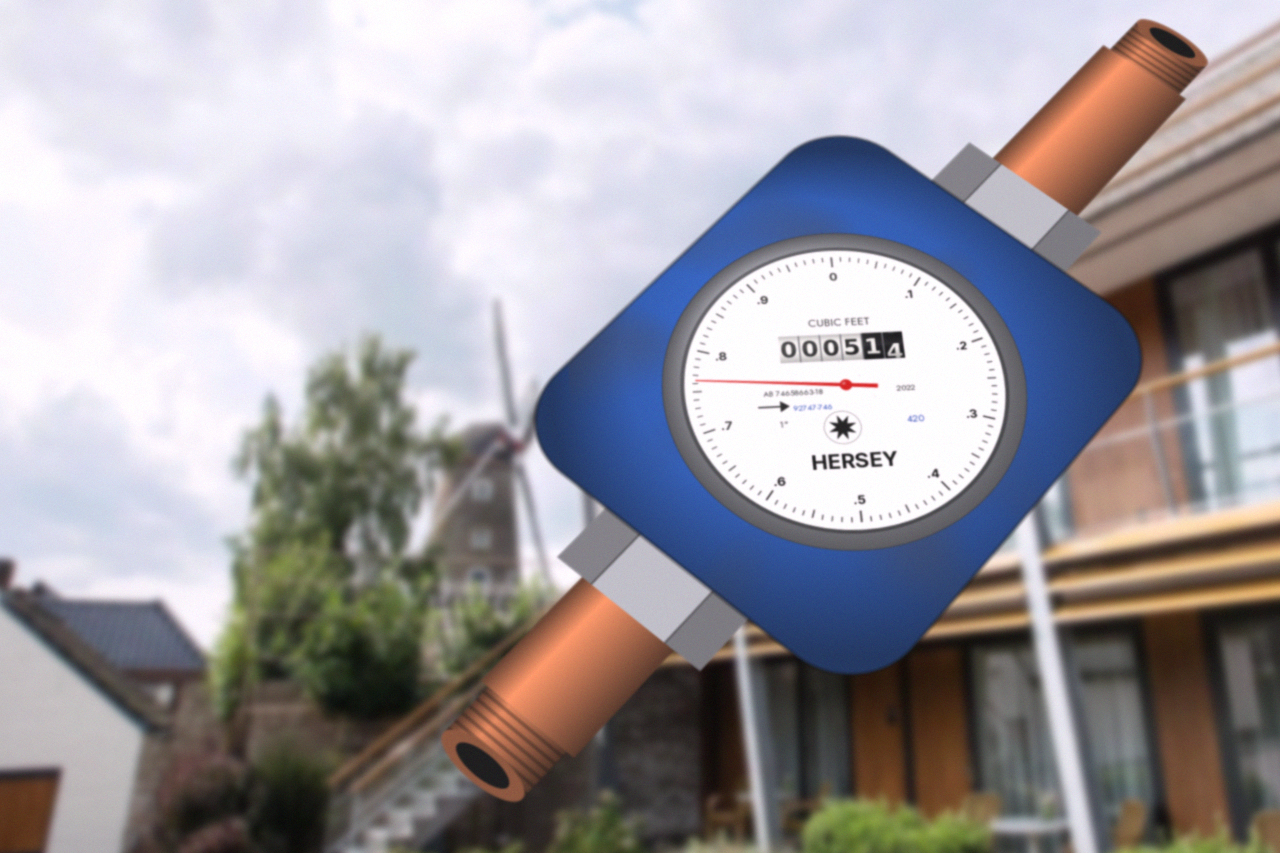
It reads 513.76 ft³
